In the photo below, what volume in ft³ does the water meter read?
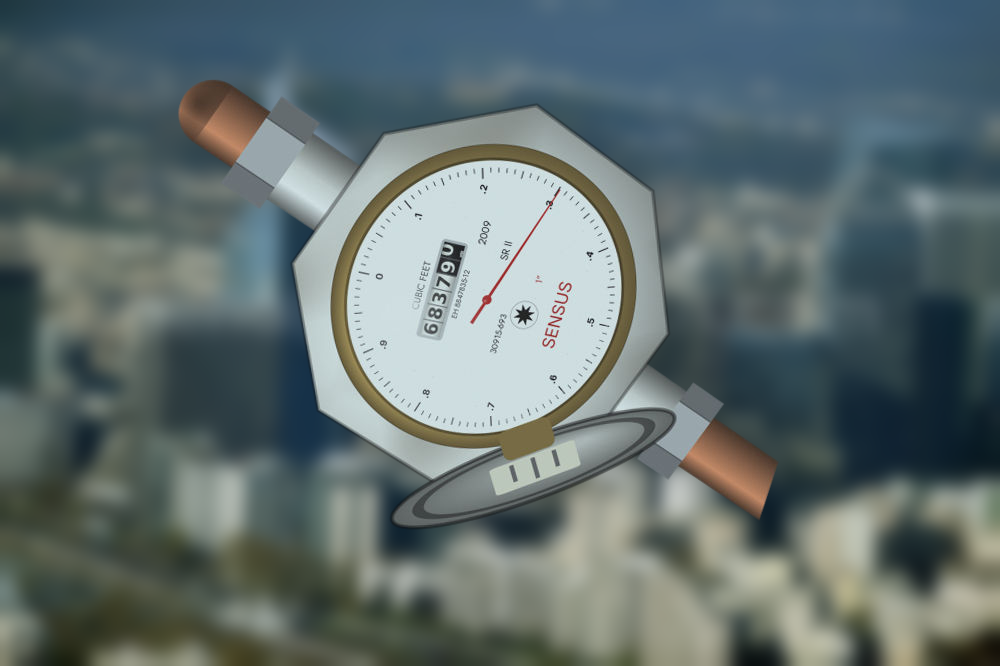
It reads 683790.30 ft³
